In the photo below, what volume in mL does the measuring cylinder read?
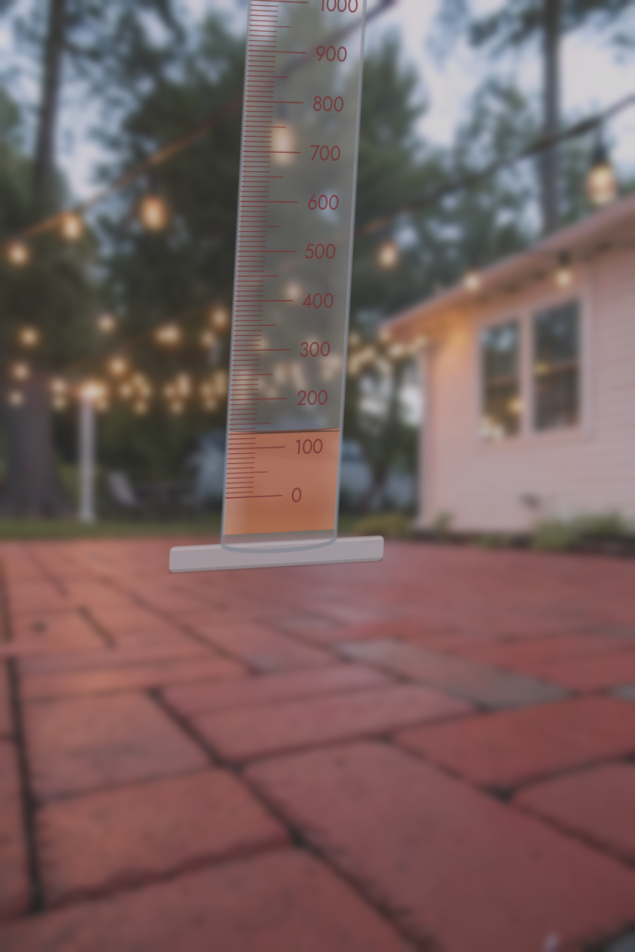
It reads 130 mL
